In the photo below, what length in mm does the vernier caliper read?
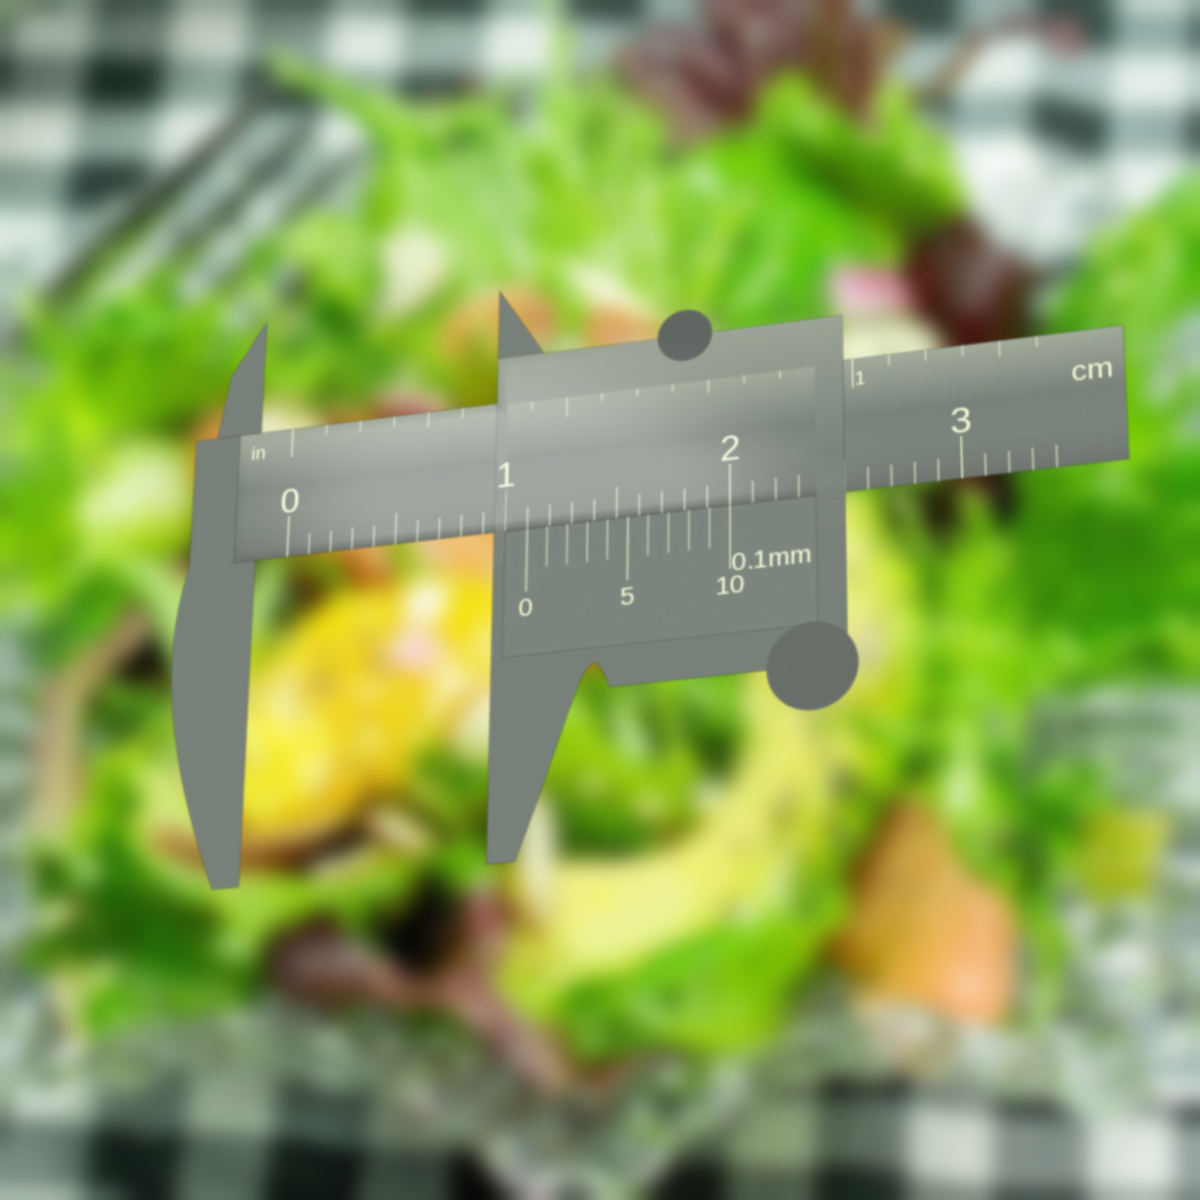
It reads 11.0 mm
